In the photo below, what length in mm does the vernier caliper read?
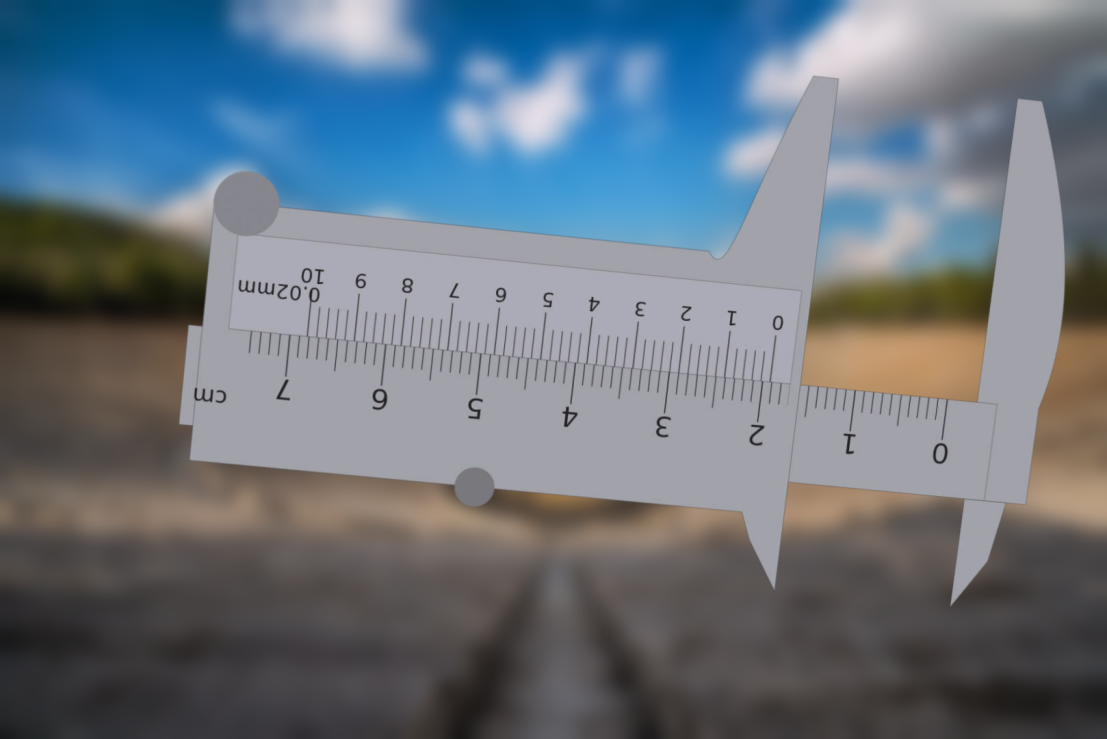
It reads 19.2 mm
